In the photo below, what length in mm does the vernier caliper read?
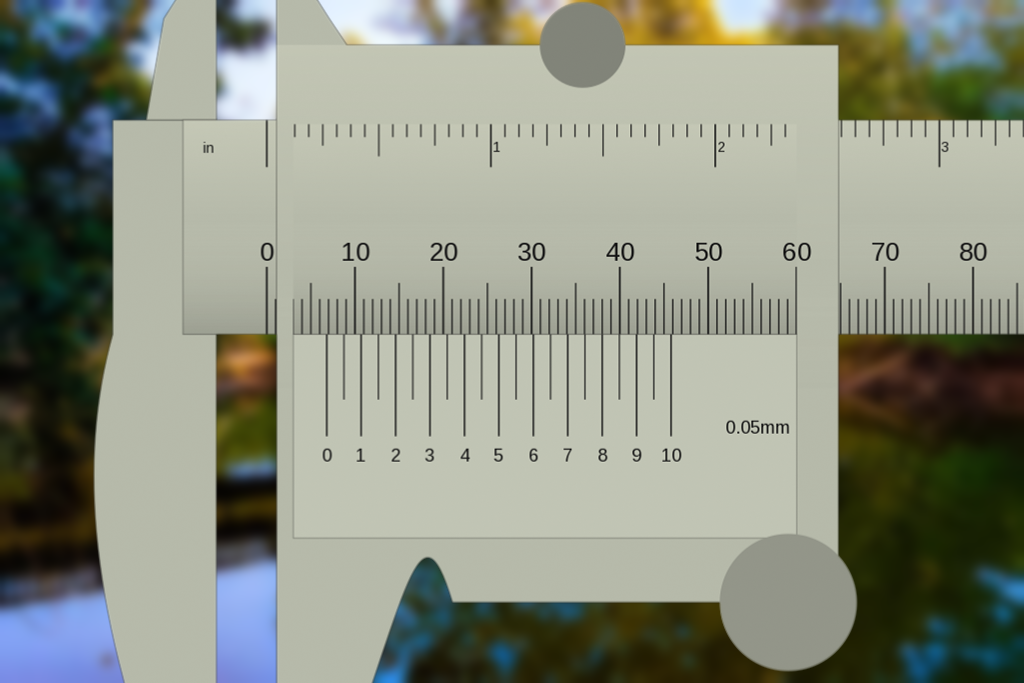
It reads 6.8 mm
